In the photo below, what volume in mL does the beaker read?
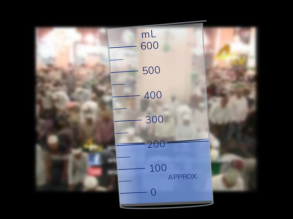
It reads 200 mL
